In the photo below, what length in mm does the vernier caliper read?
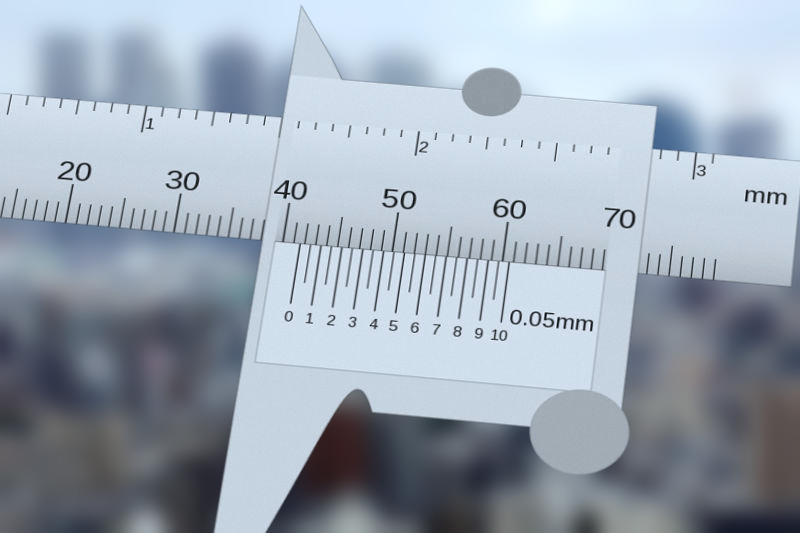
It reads 41.6 mm
